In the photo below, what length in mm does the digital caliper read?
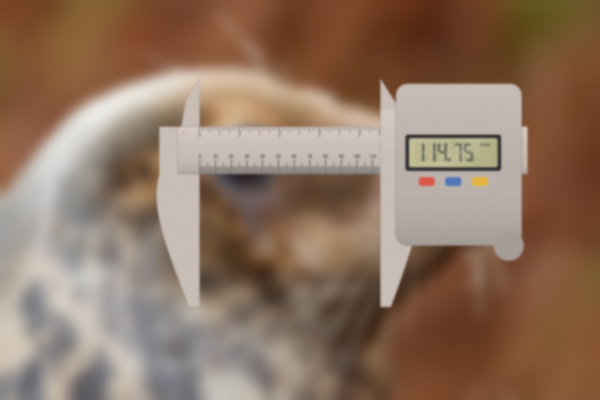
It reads 114.75 mm
